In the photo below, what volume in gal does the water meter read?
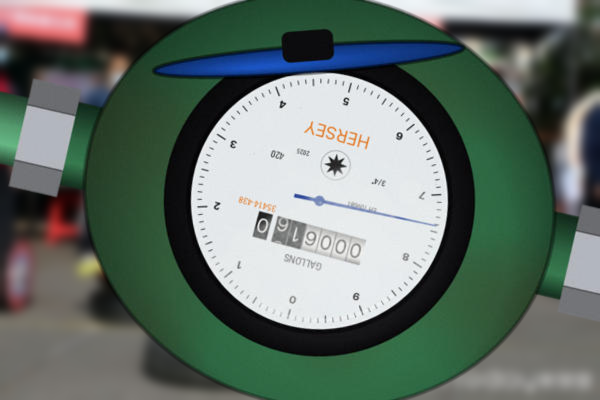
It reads 6157.4 gal
